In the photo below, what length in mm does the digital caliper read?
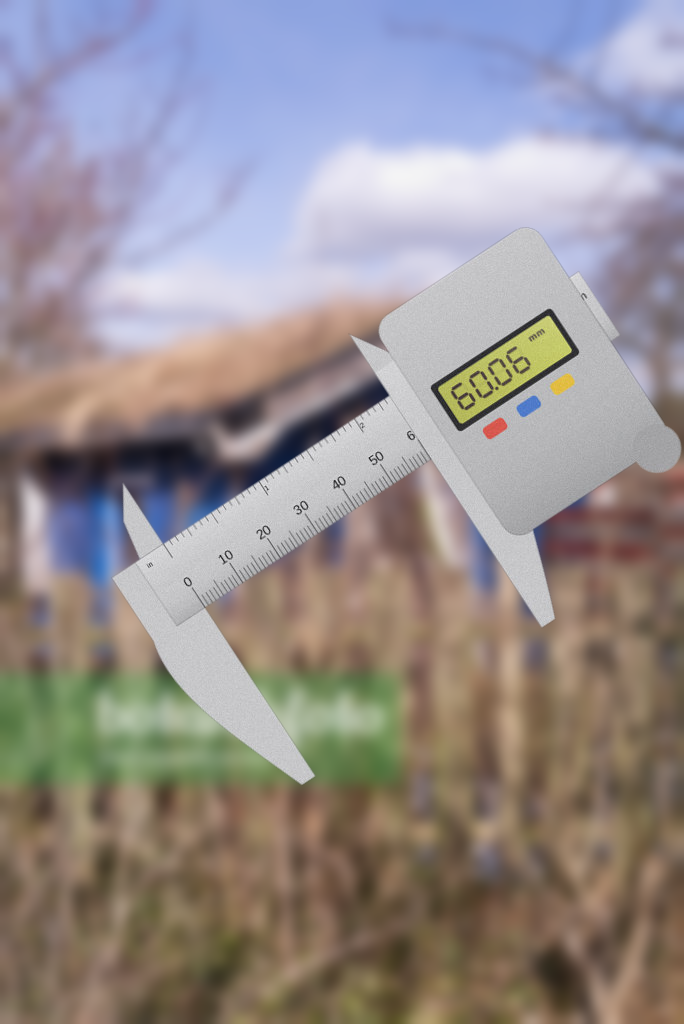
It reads 60.06 mm
